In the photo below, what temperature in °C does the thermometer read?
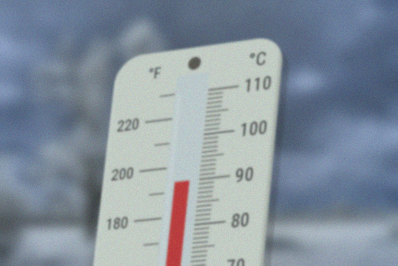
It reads 90 °C
